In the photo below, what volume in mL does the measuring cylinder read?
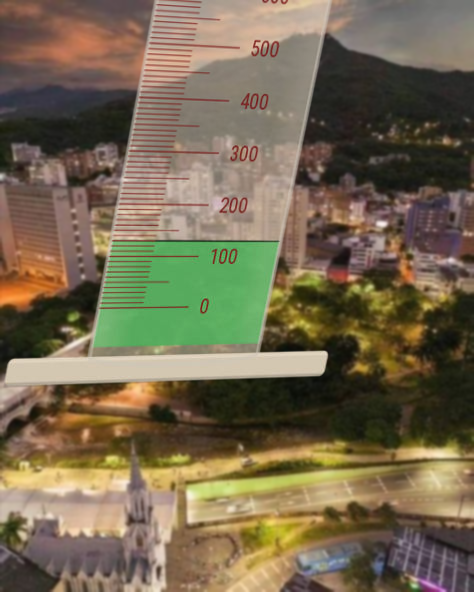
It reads 130 mL
